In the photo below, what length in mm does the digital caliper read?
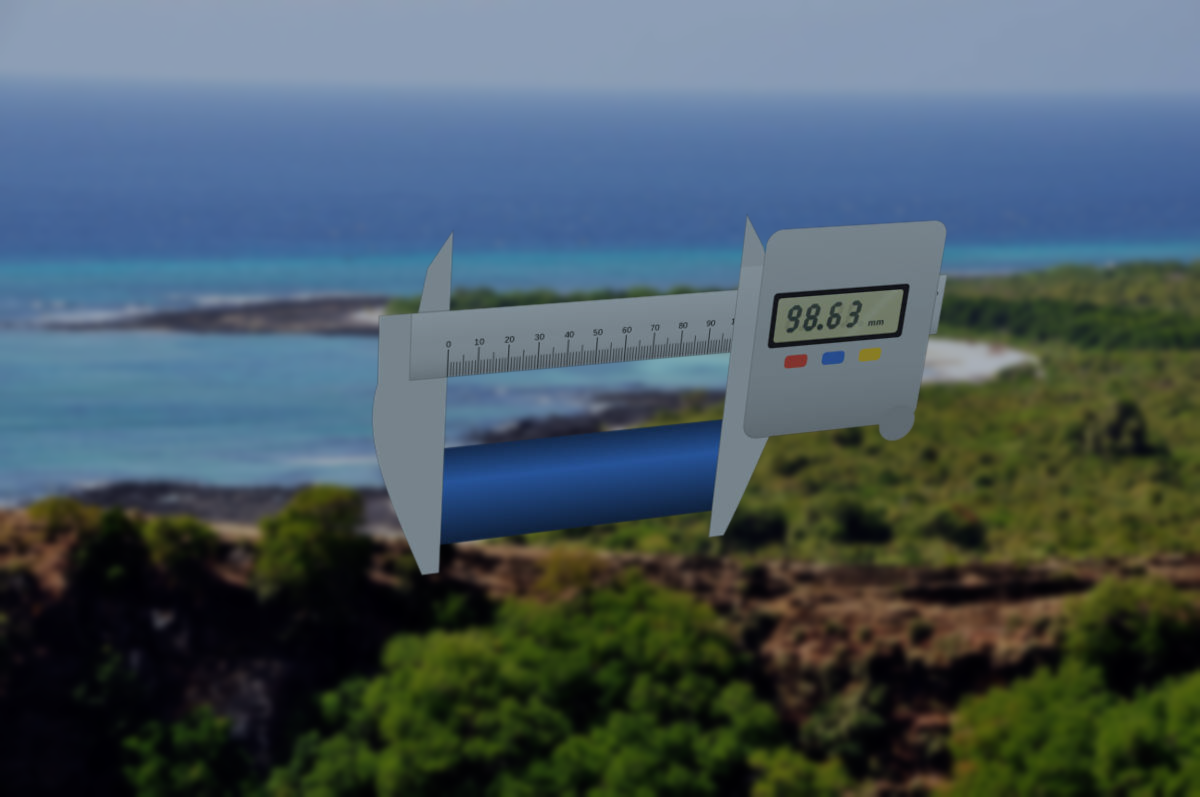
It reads 98.63 mm
